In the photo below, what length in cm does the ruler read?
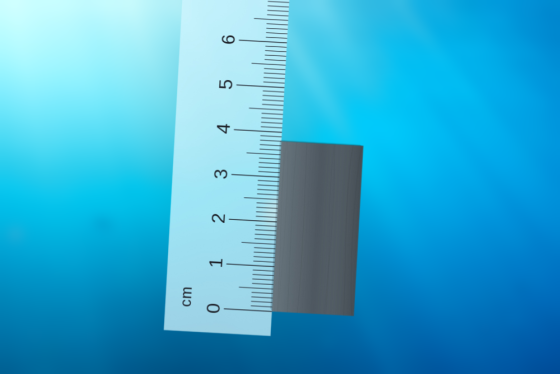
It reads 3.8 cm
